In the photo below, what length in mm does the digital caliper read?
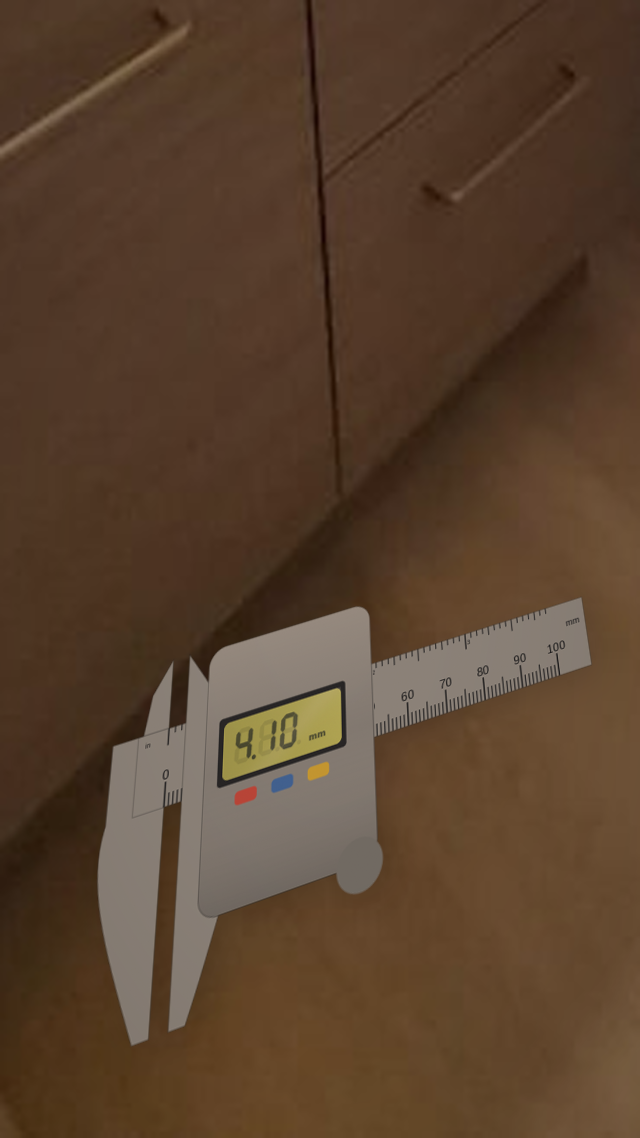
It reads 4.10 mm
